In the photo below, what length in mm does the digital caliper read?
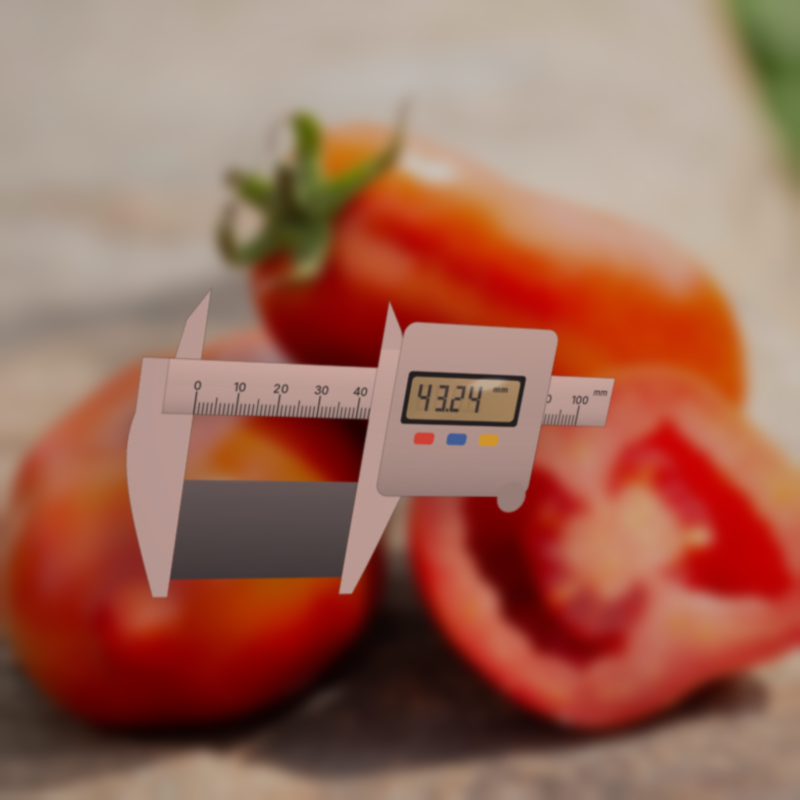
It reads 43.24 mm
